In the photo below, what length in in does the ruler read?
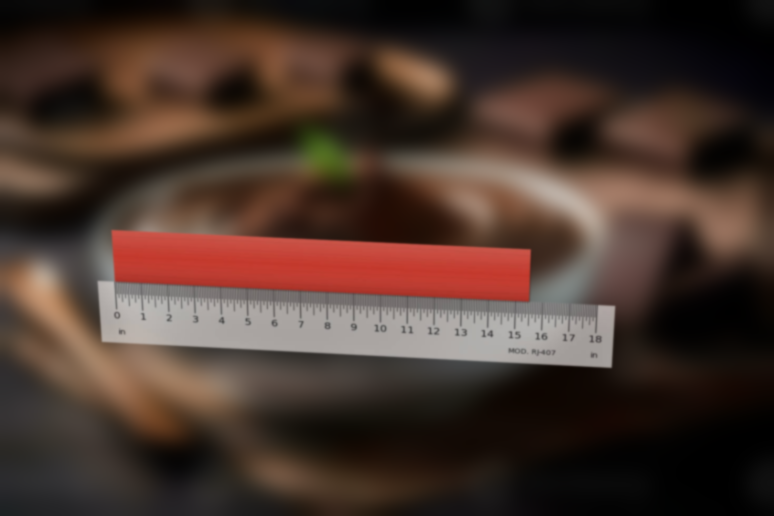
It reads 15.5 in
